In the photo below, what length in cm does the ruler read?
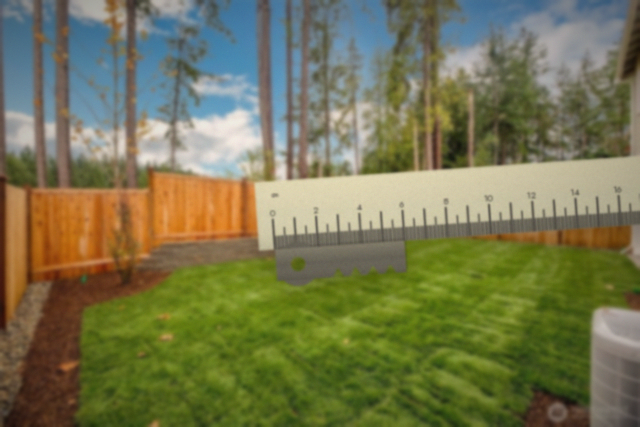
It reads 6 cm
